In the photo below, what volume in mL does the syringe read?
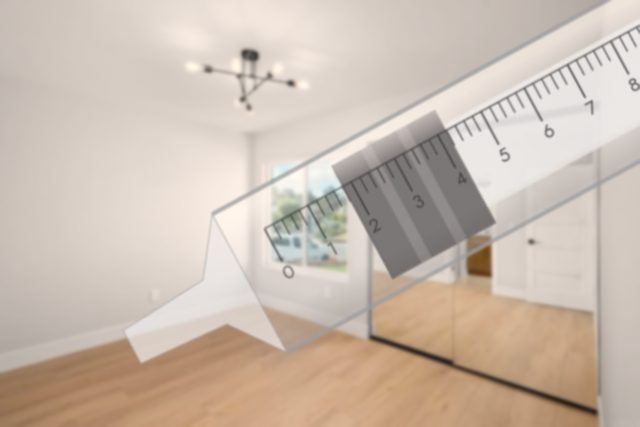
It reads 1.8 mL
